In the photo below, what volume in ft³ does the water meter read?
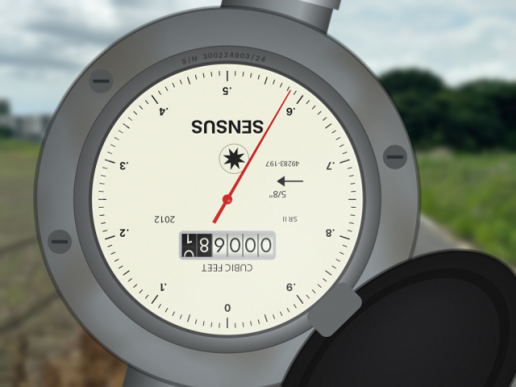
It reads 680.58 ft³
